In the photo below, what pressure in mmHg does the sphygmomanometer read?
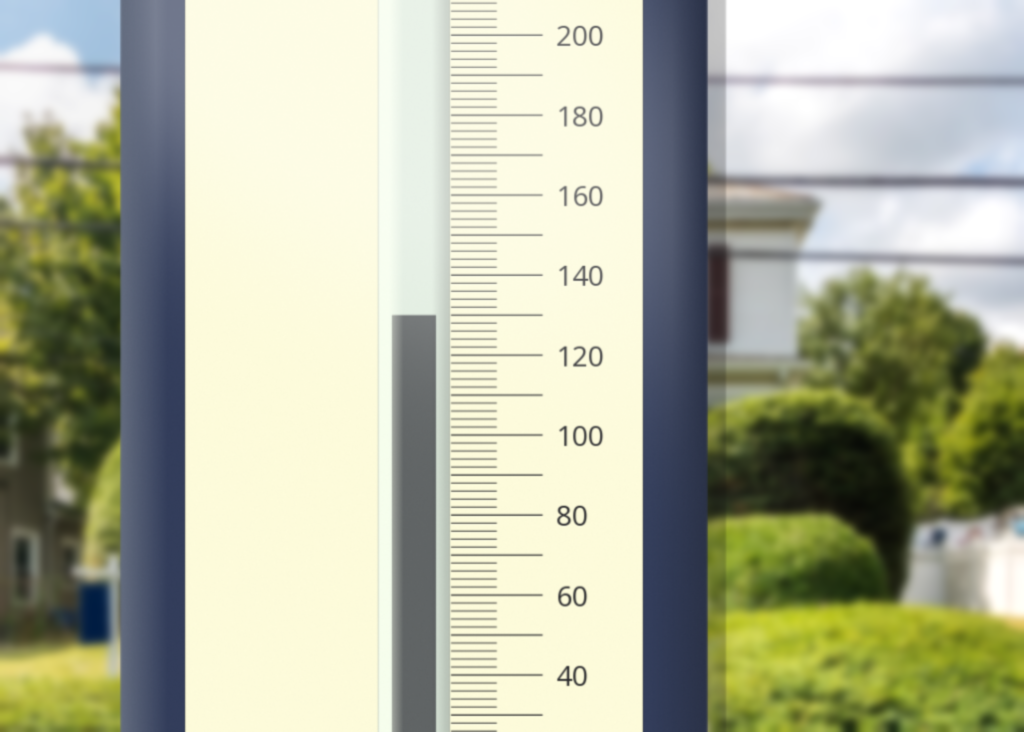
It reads 130 mmHg
